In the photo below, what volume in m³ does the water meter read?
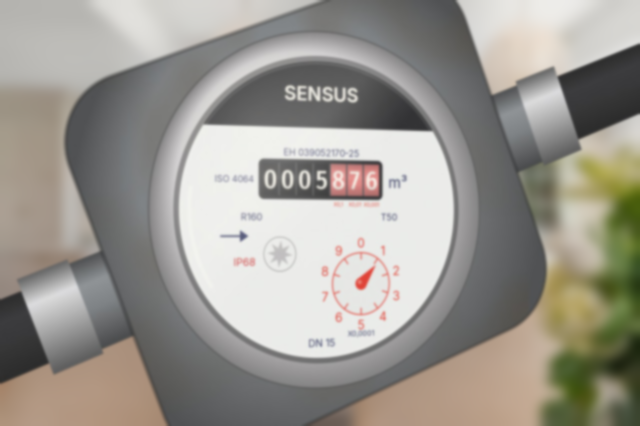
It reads 5.8761 m³
